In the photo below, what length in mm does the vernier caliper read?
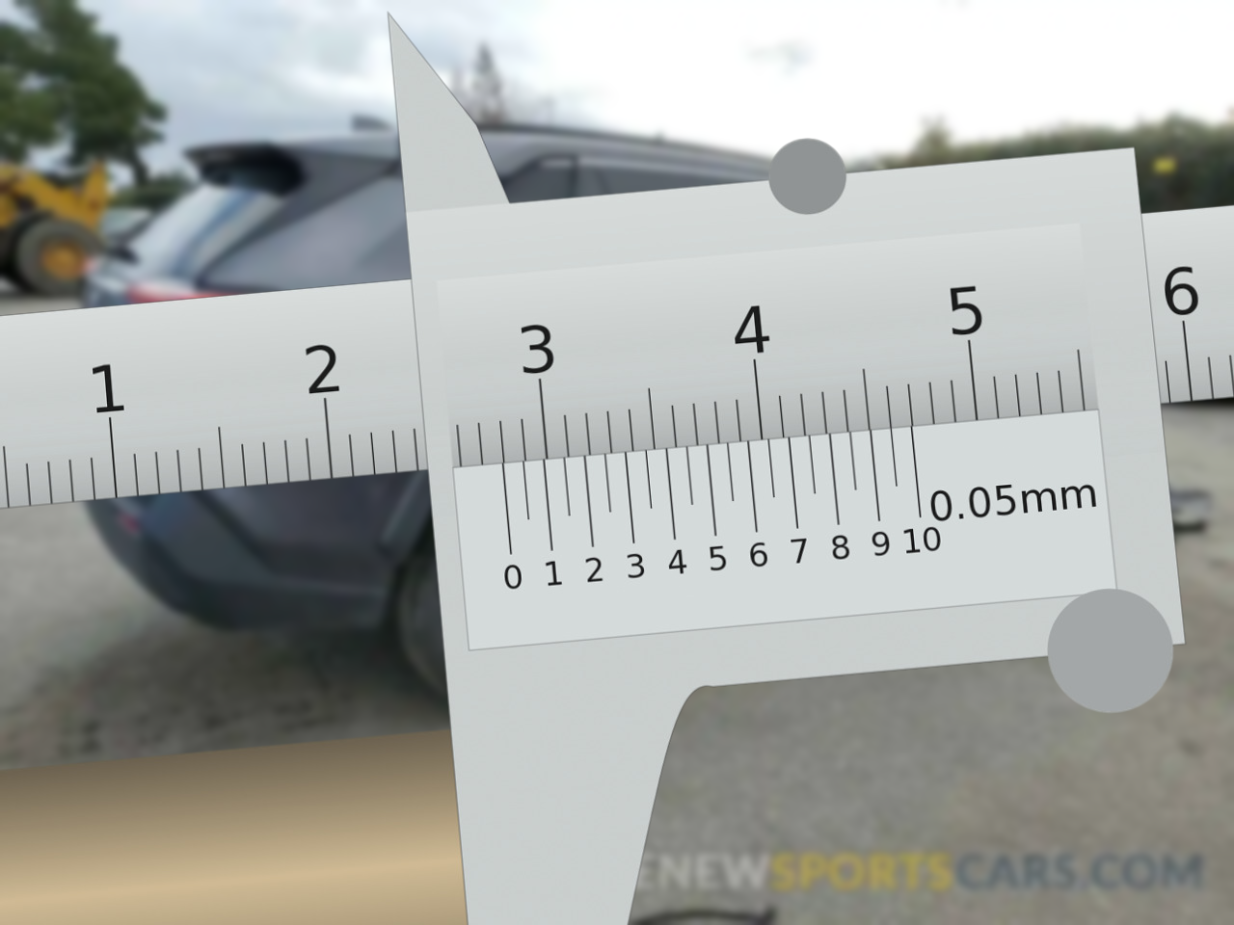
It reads 27.95 mm
